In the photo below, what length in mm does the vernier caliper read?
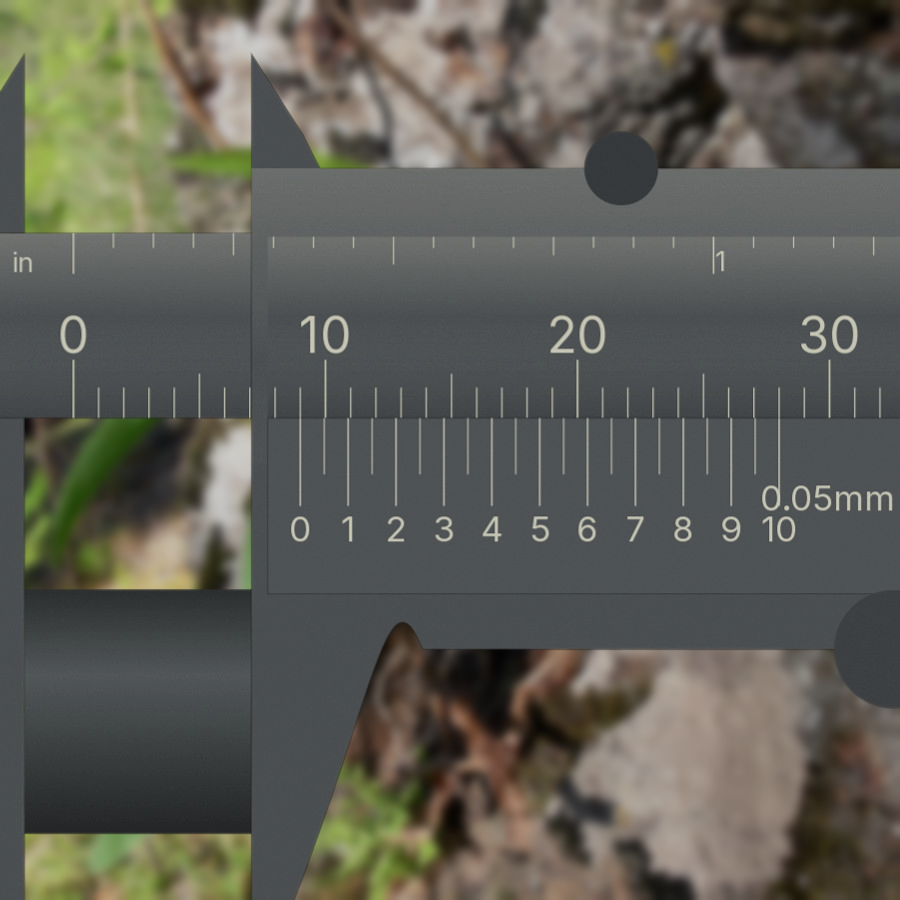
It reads 9.00 mm
